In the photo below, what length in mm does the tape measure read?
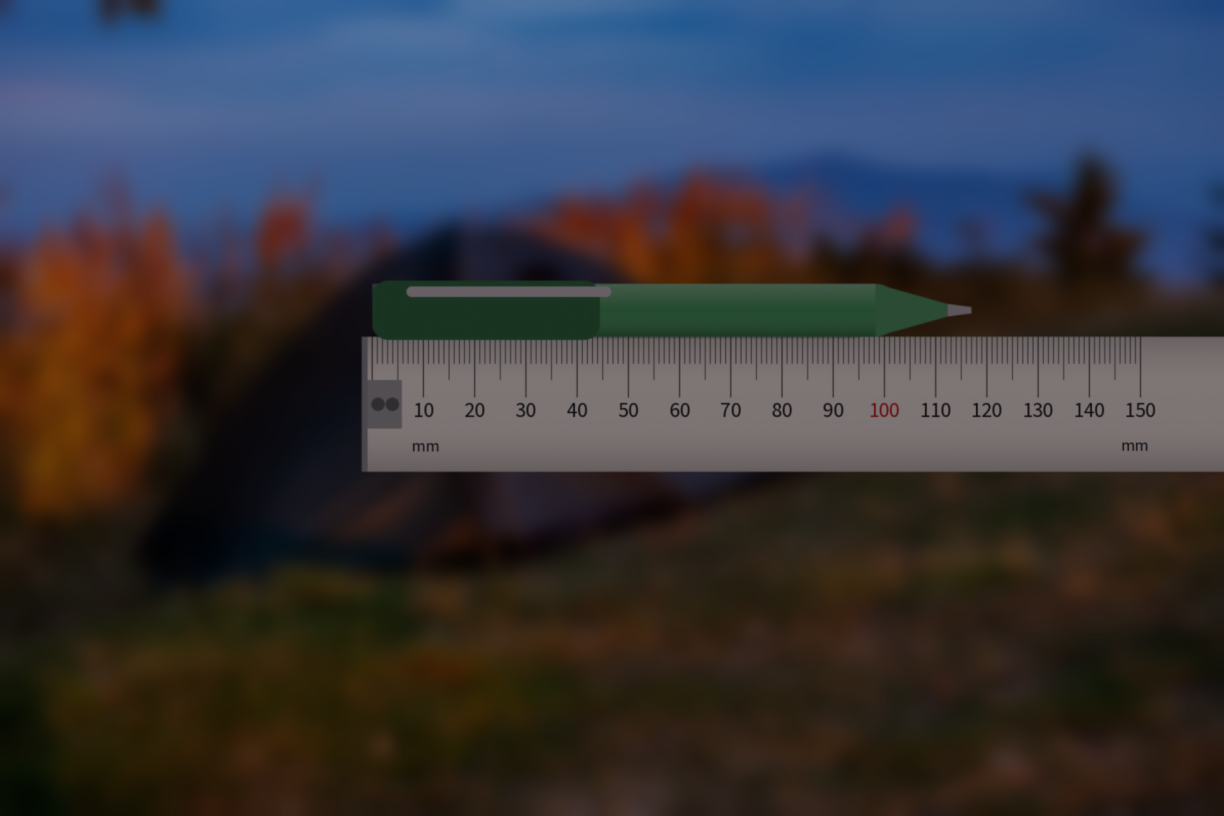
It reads 117 mm
